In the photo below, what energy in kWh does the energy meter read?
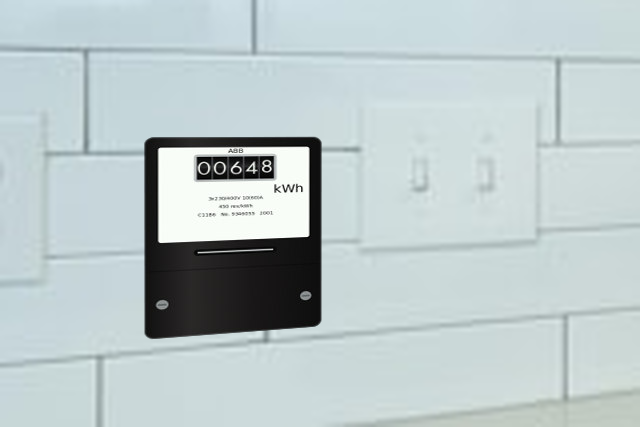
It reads 648 kWh
